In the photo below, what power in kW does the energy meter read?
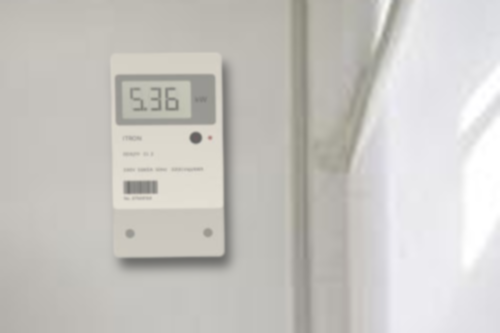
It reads 5.36 kW
